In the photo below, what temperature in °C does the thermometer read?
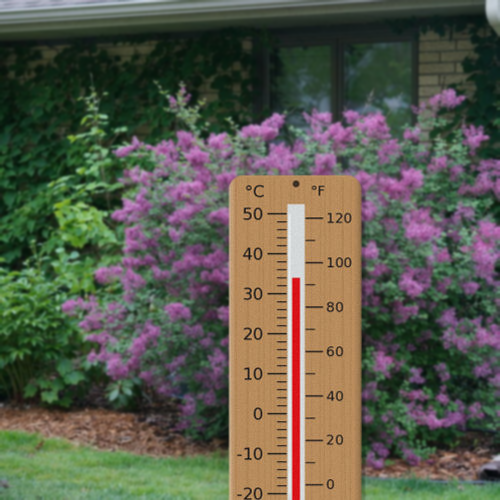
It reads 34 °C
